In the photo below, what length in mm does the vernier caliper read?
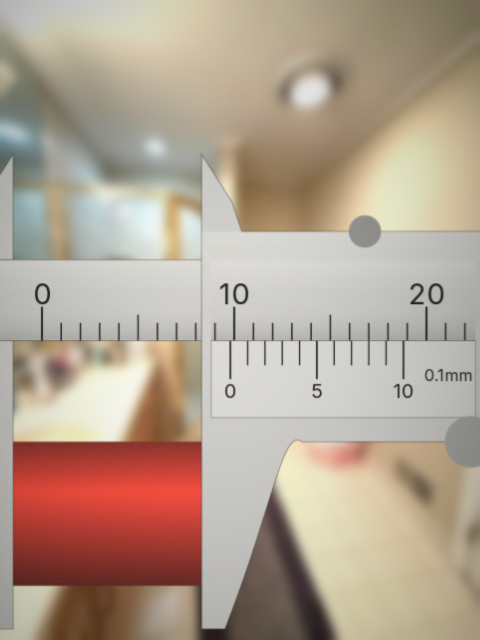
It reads 9.8 mm
